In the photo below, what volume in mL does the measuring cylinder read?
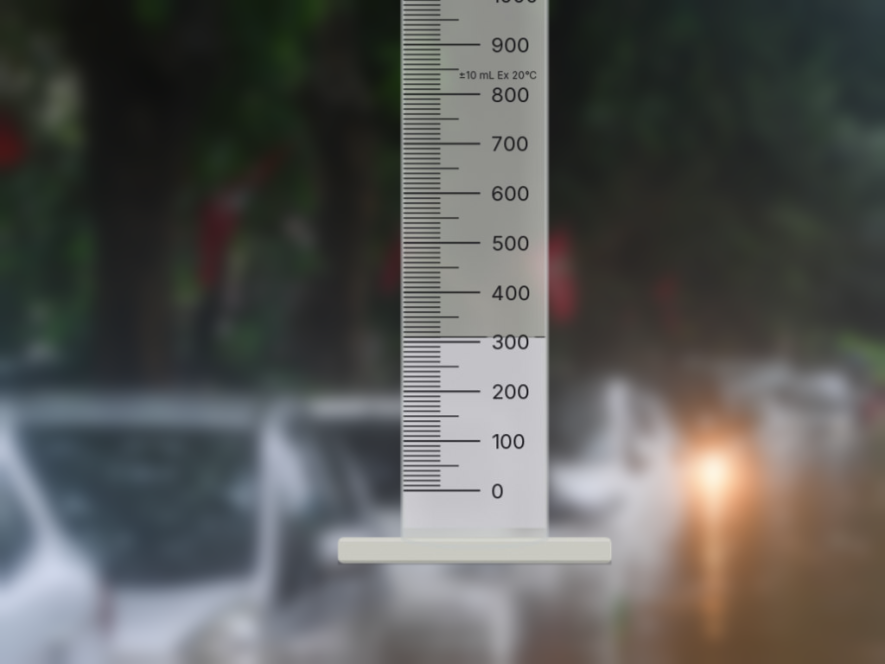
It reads 310 mL
